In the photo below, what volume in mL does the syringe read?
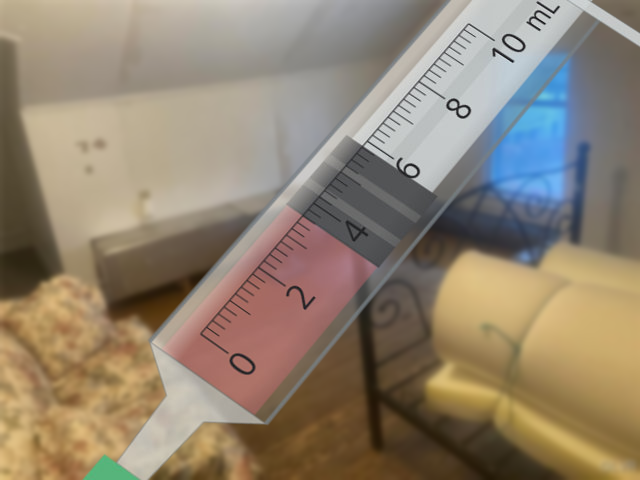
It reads 3.6 mL
